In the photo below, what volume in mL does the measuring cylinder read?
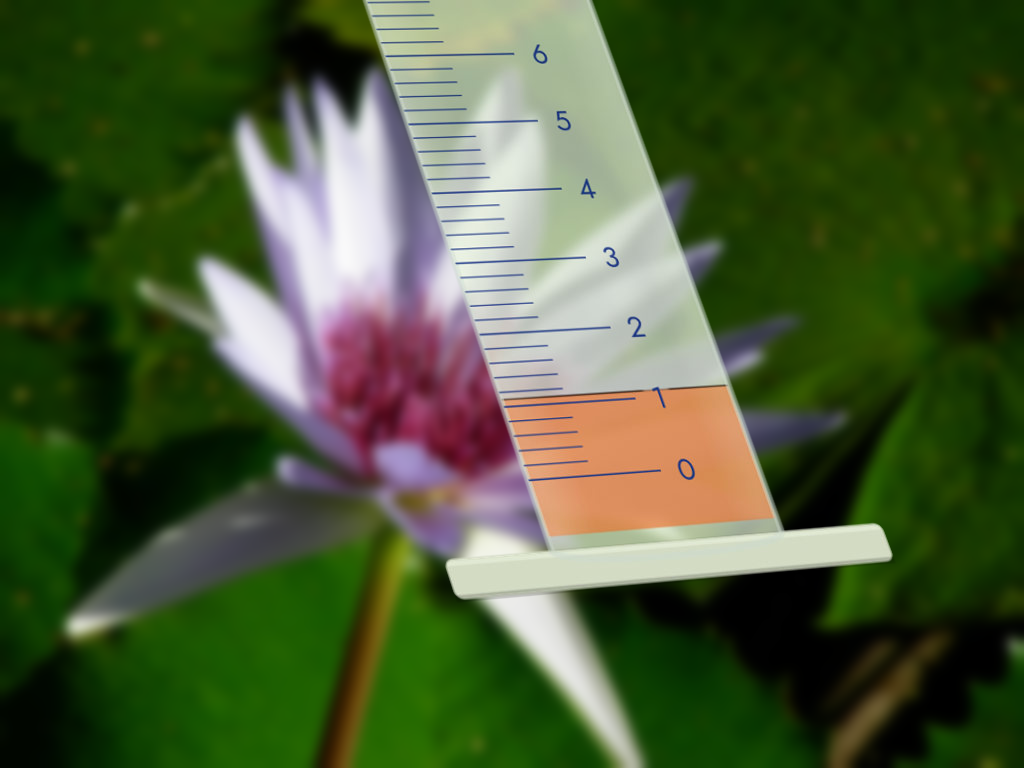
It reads 1.1 mL
